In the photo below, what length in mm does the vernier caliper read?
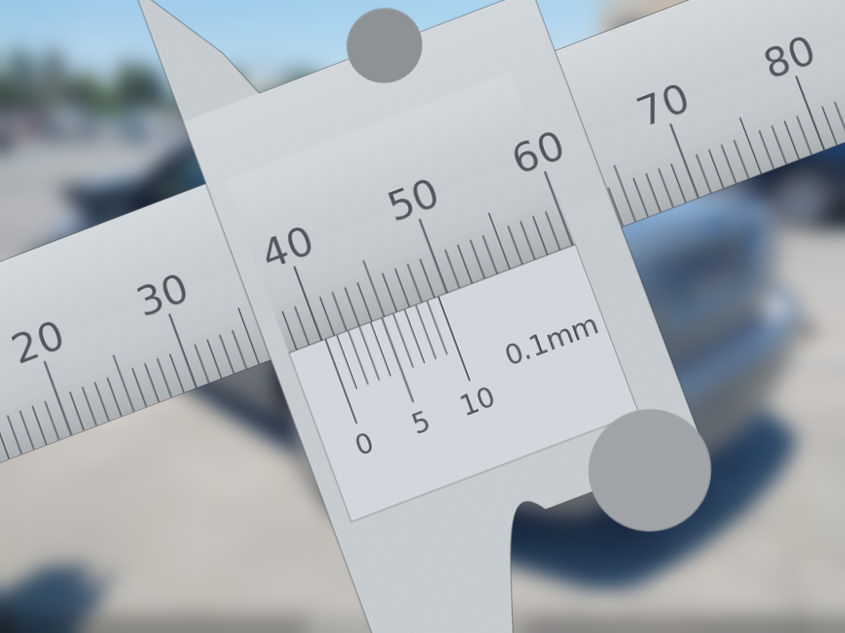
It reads 40.3 mm
